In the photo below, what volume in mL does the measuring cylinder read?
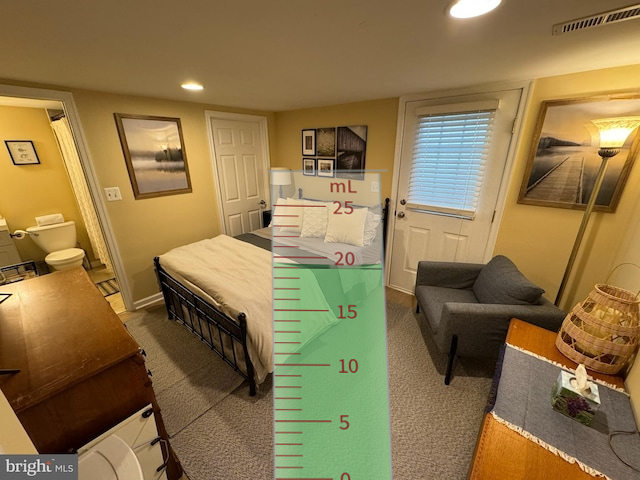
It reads 19 mL
